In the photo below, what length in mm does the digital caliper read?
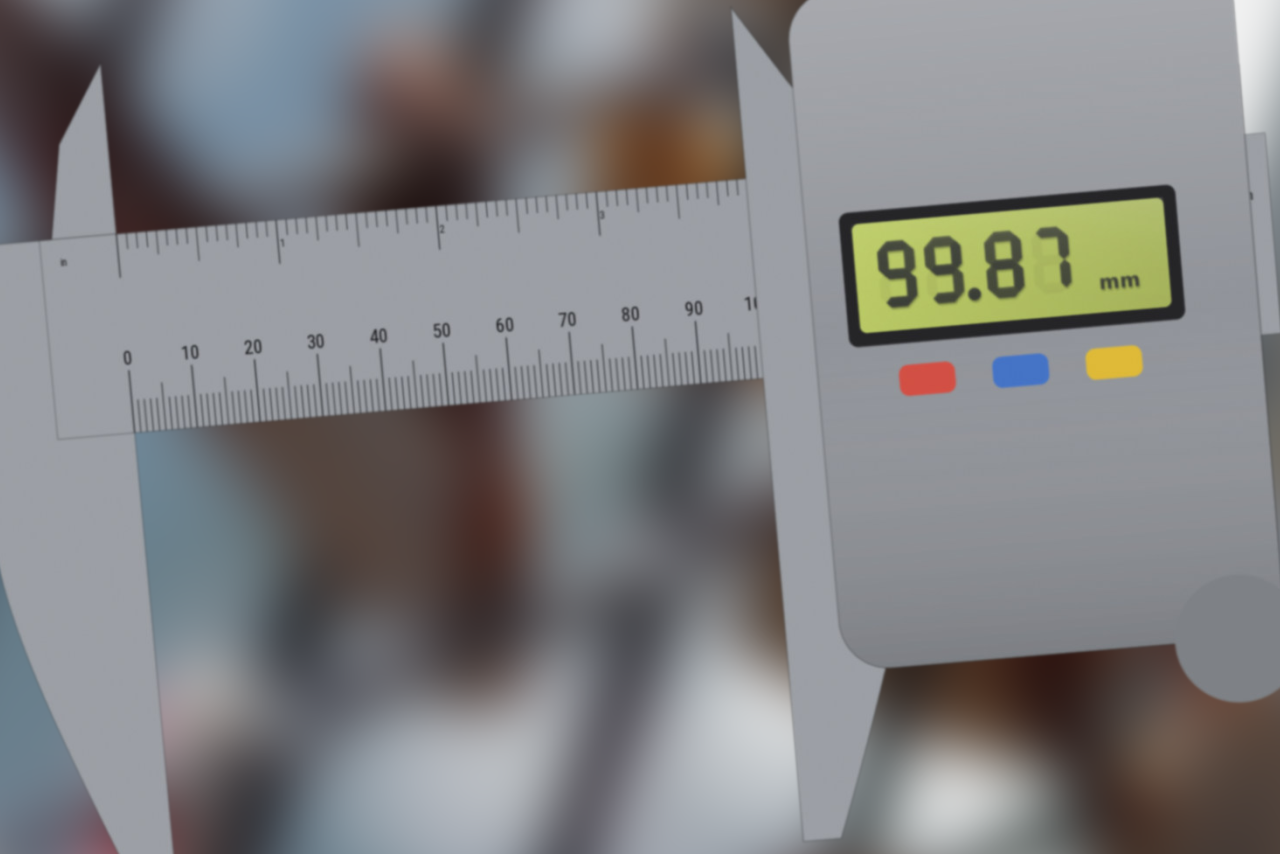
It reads 99.87 mm
